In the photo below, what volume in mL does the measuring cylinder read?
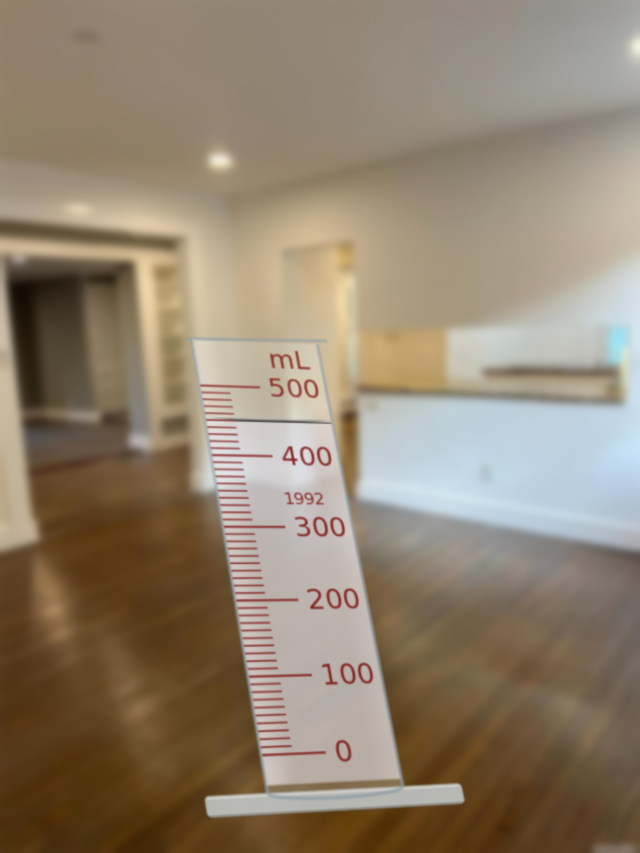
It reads 450 mL
